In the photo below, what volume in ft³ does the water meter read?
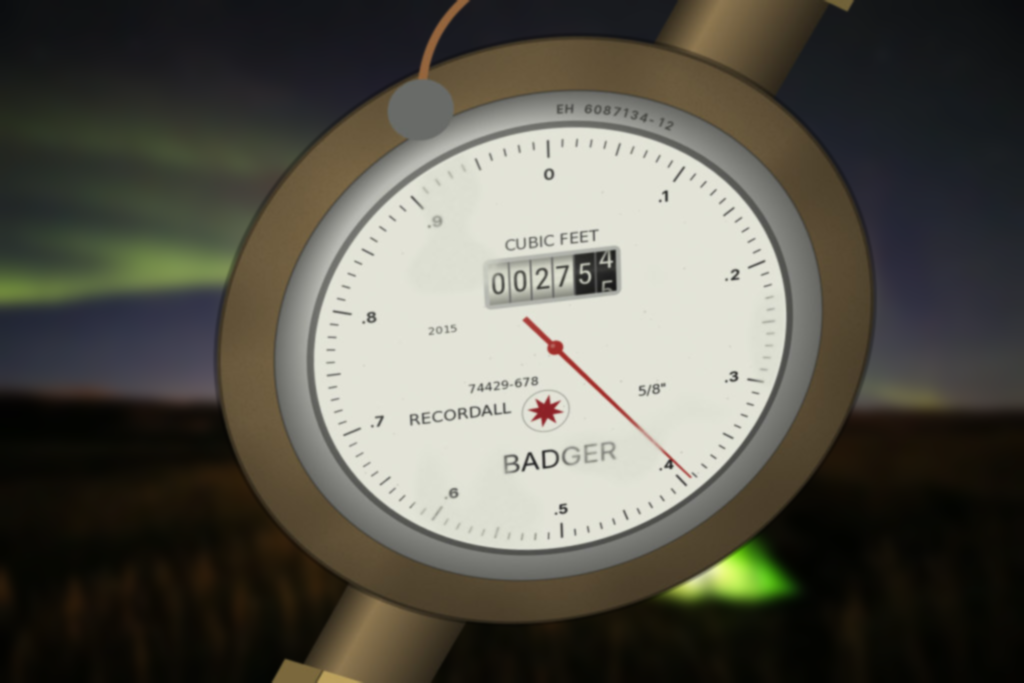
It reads 2754.39 ft³
